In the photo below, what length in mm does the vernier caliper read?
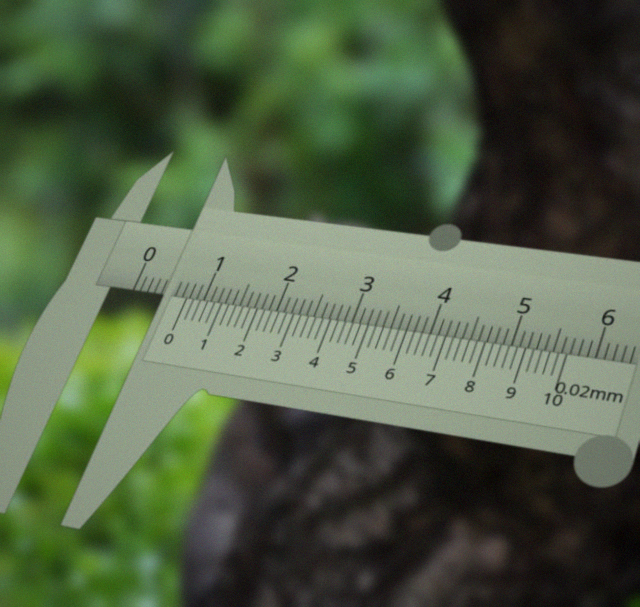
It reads 7.6 mm
